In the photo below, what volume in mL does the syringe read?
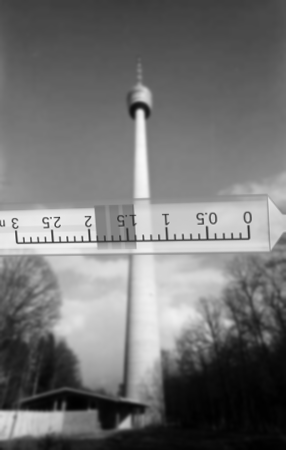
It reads 1.4 mL
